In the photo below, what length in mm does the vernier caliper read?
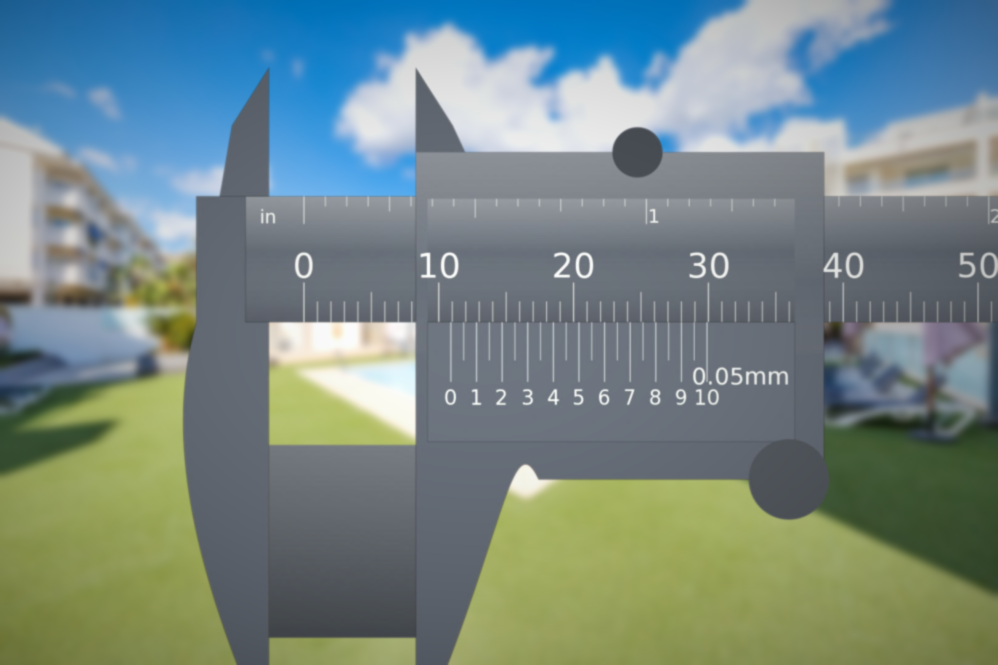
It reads 10.9 mm
